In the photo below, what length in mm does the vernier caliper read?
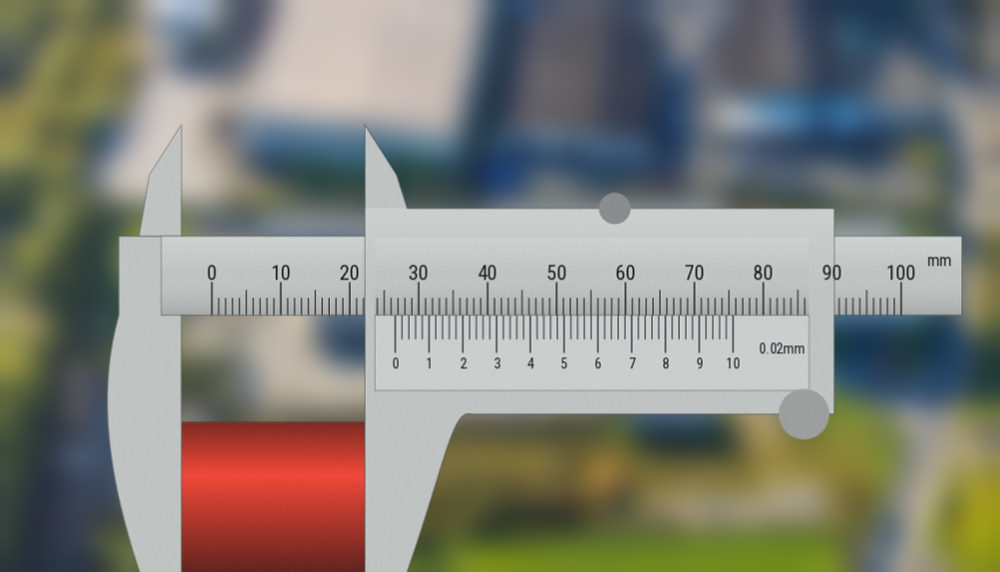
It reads 26.6 mm
